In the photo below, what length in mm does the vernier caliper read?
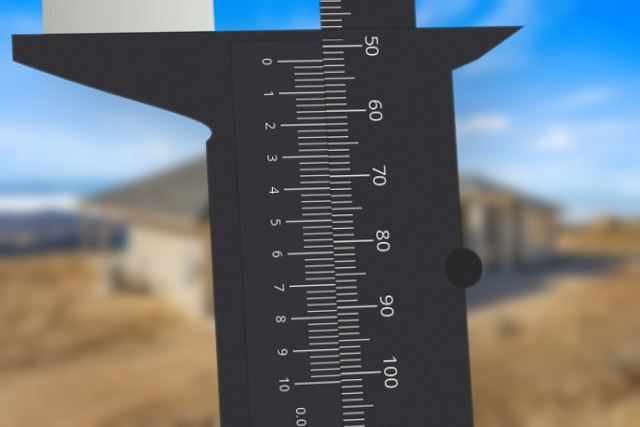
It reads 52.2 mm
